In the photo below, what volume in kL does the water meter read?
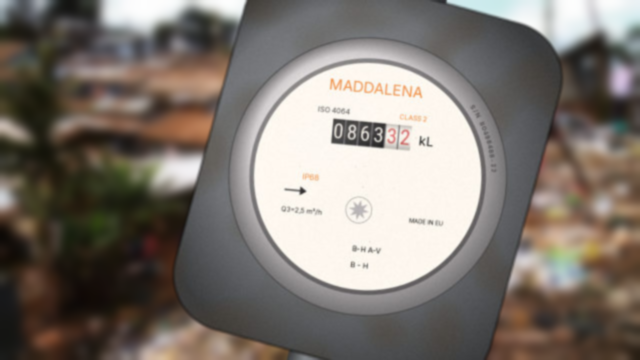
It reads 863.32 kL
